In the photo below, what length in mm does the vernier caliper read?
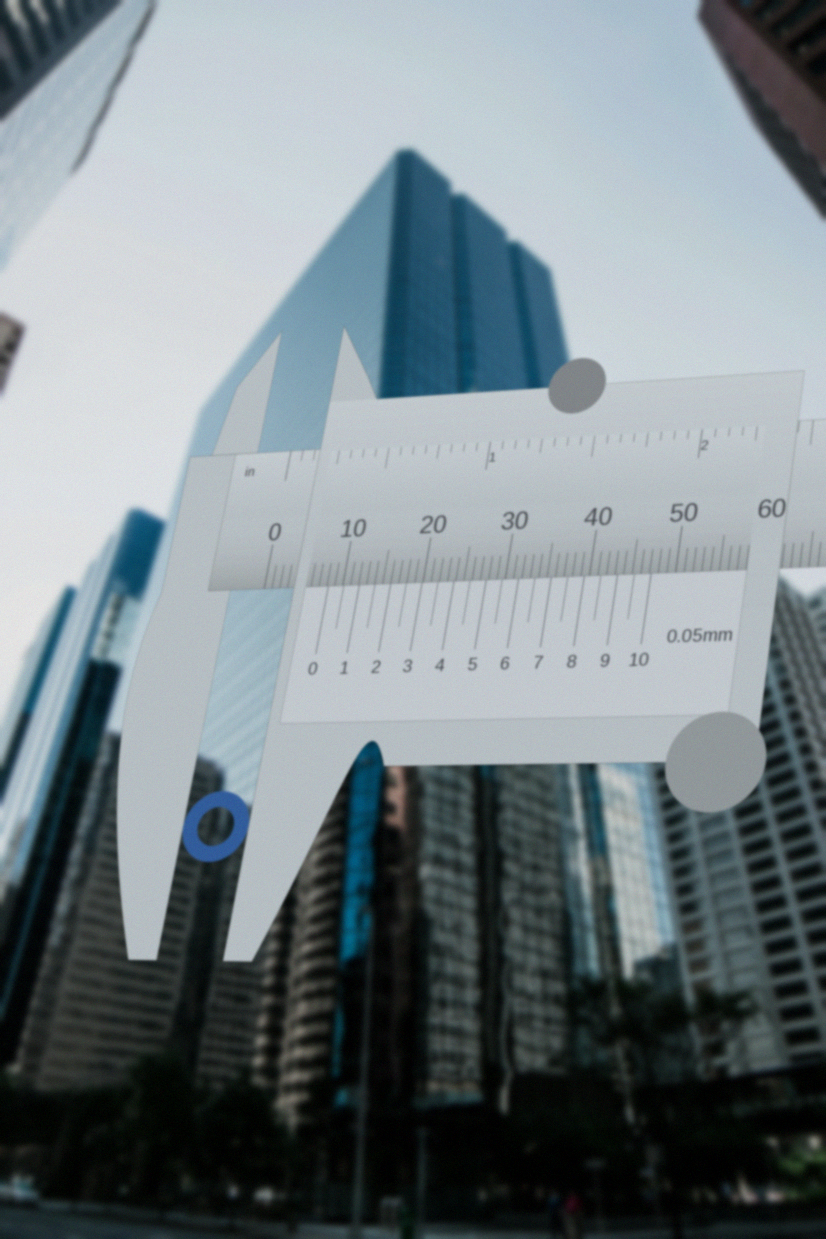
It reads 8.2 mm
